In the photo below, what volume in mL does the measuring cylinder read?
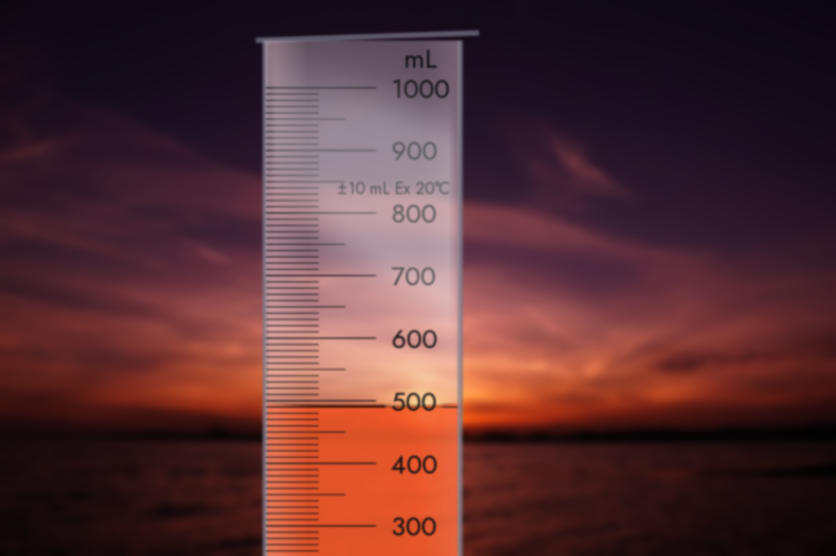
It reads 490 mL
